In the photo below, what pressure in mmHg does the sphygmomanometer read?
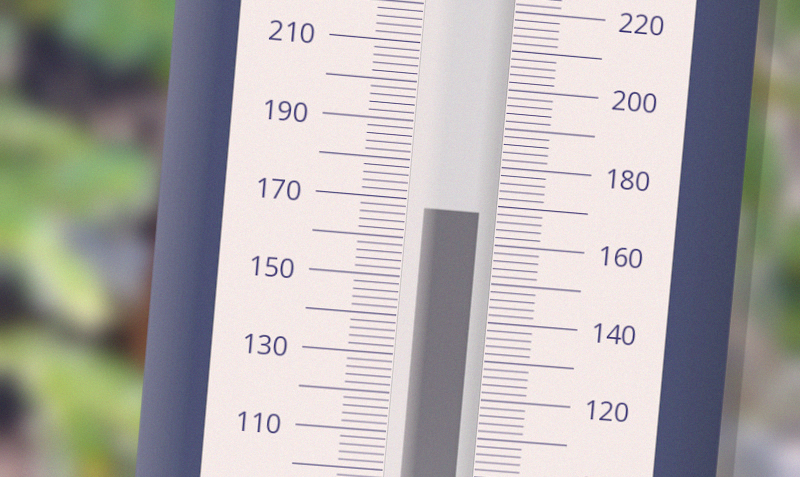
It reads 168 mmHg
